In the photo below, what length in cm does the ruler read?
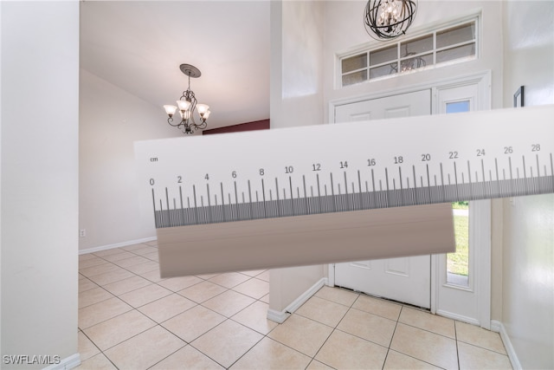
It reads 21.5 cm
